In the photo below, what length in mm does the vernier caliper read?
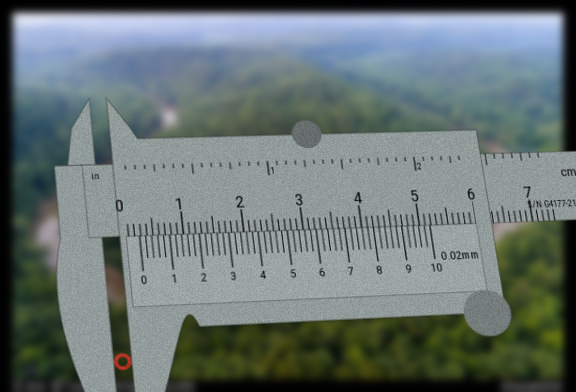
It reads 2.8 mm
